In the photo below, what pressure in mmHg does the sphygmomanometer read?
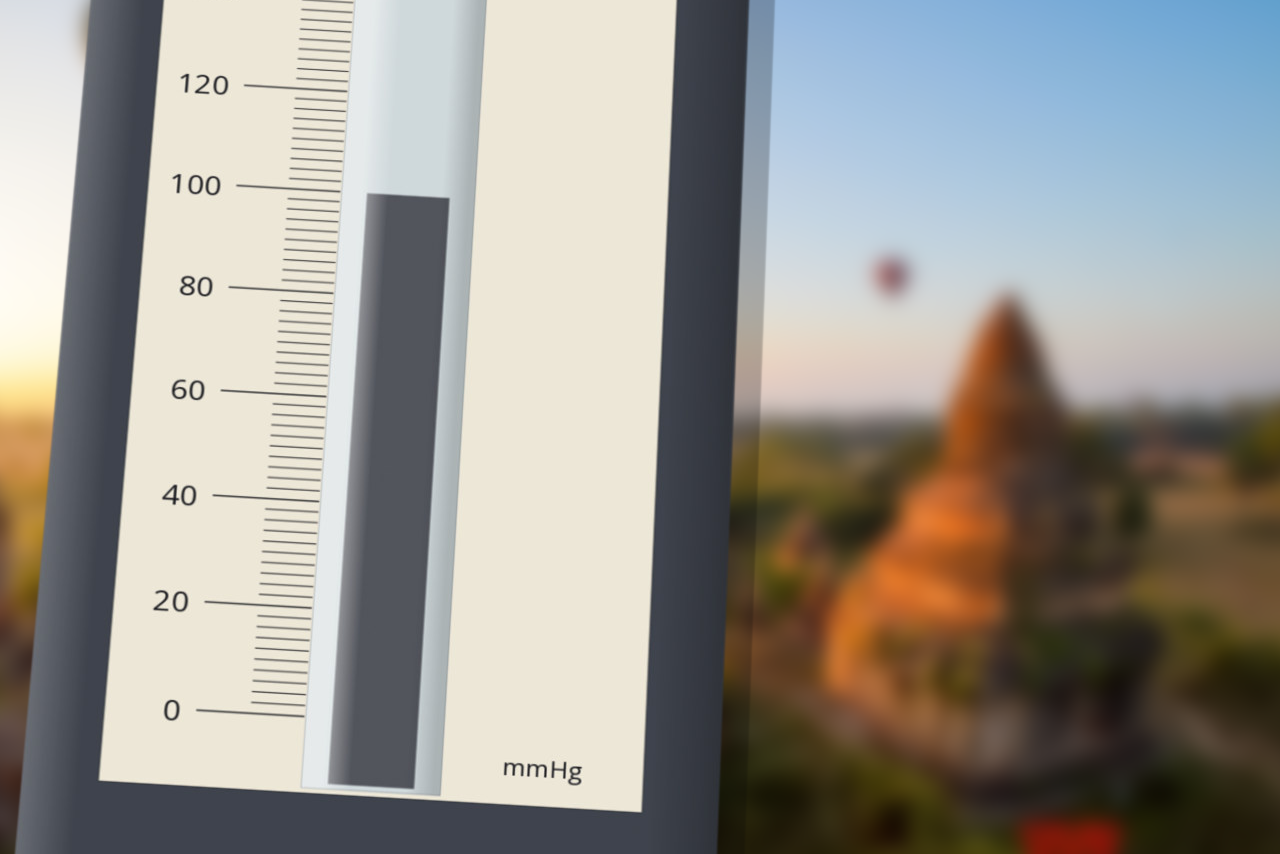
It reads 100 mmHg
